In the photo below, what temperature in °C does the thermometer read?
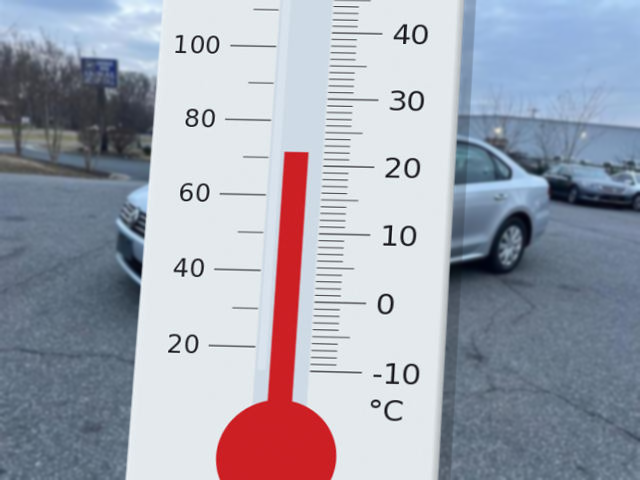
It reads 22 °C
